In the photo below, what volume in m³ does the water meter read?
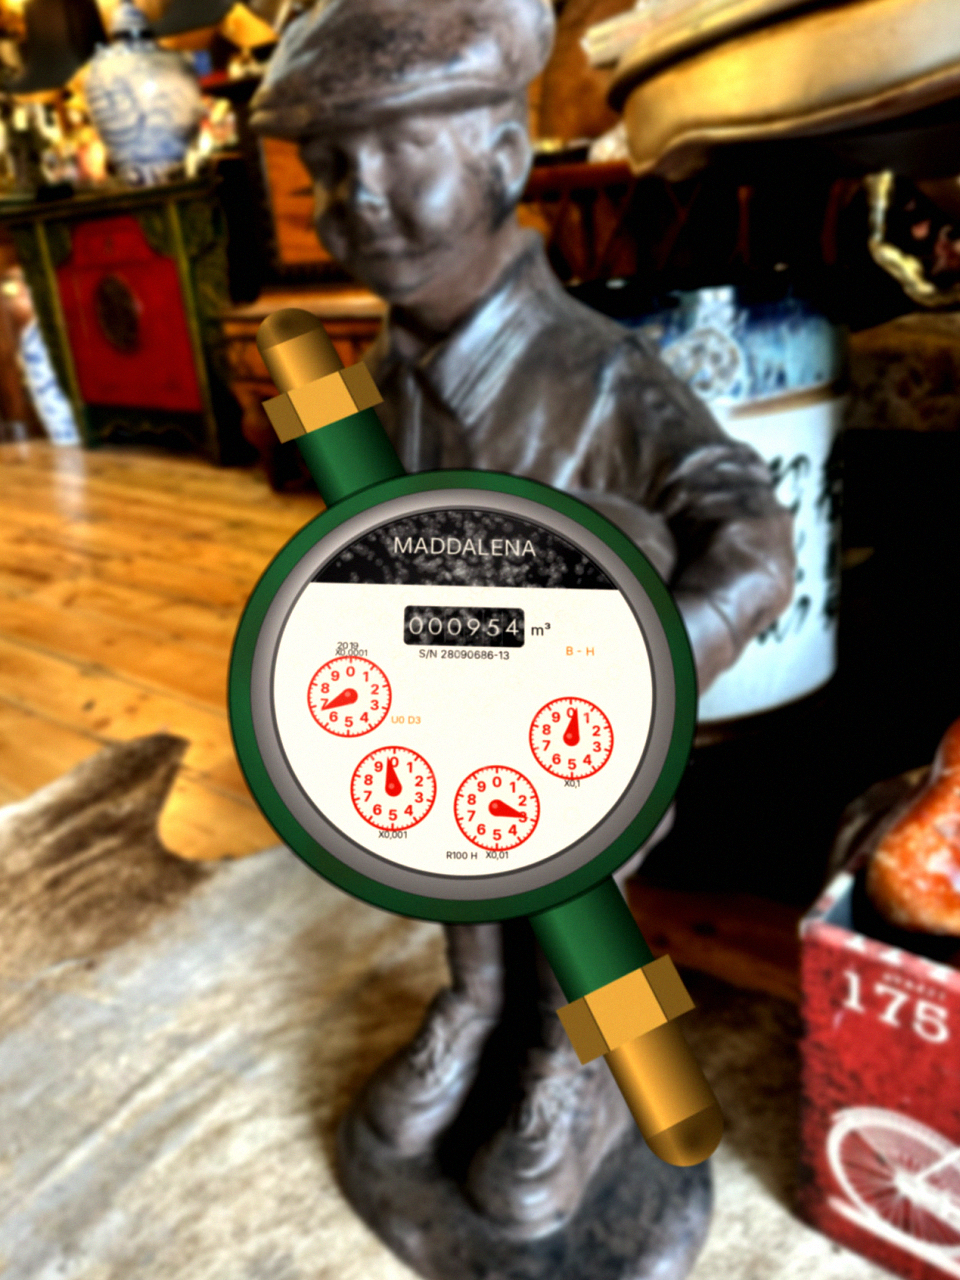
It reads 954.0296 m³
